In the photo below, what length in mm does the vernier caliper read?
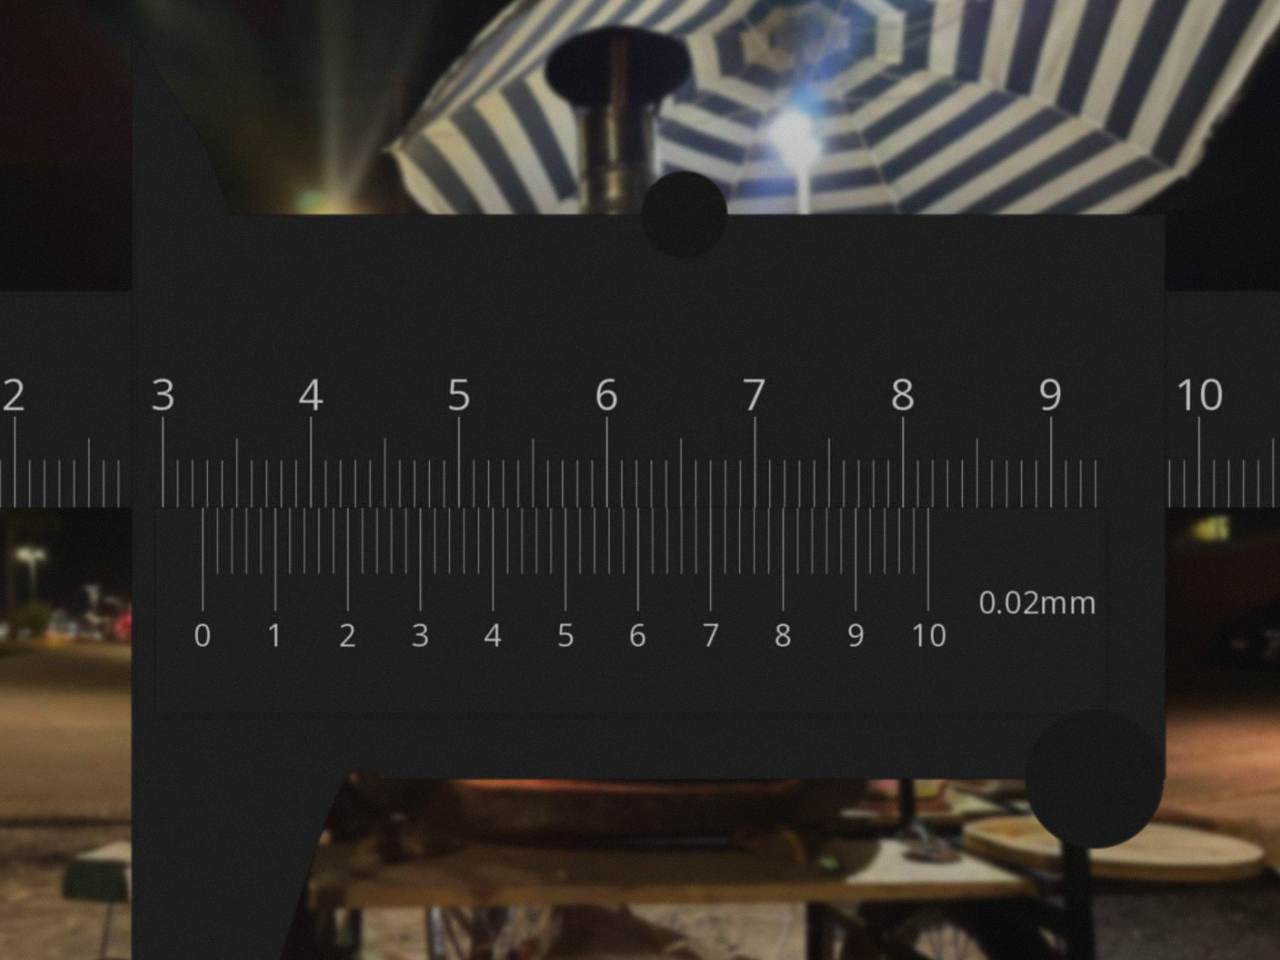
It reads 32.7 mm
